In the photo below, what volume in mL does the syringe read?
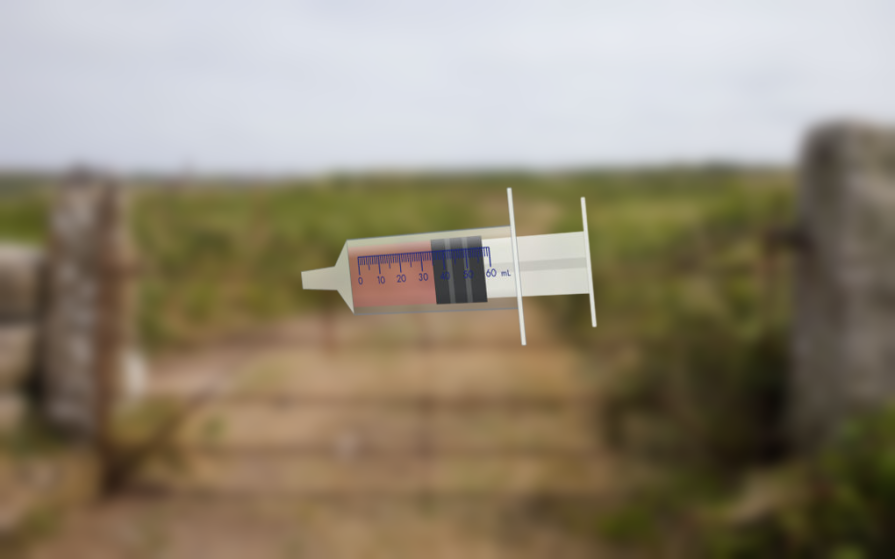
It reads 35 mL
